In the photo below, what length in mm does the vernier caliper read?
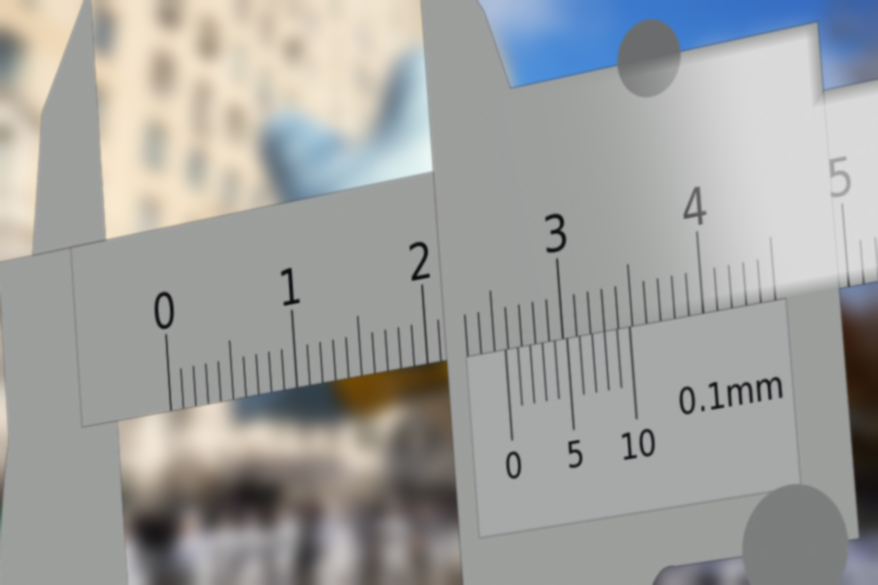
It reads 25.8 mm
